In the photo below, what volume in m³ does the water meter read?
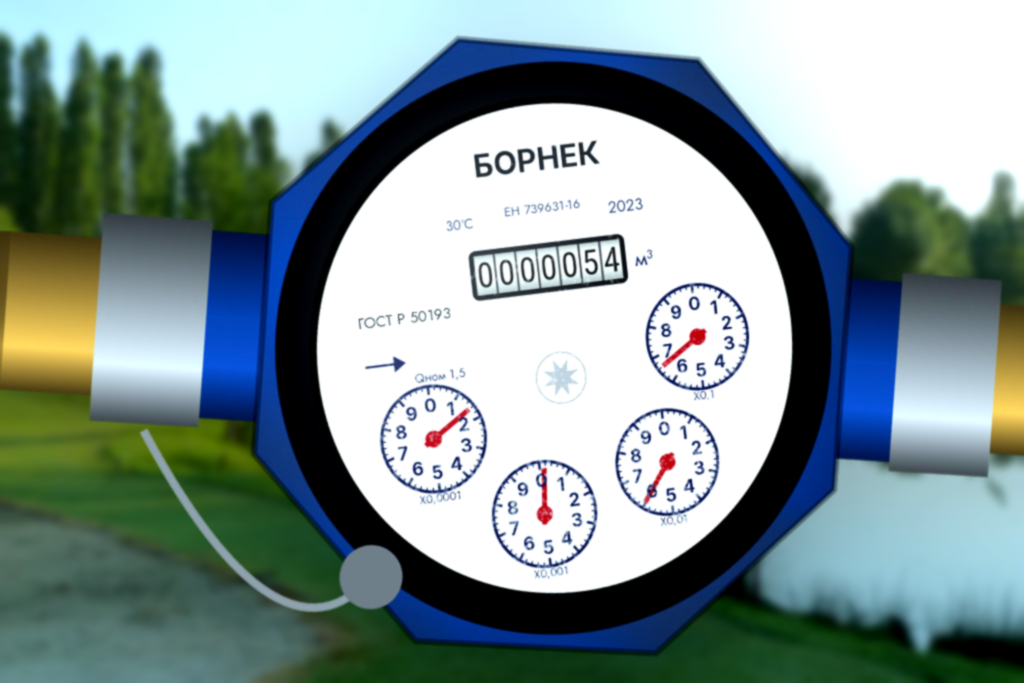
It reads 54.6601 m³
